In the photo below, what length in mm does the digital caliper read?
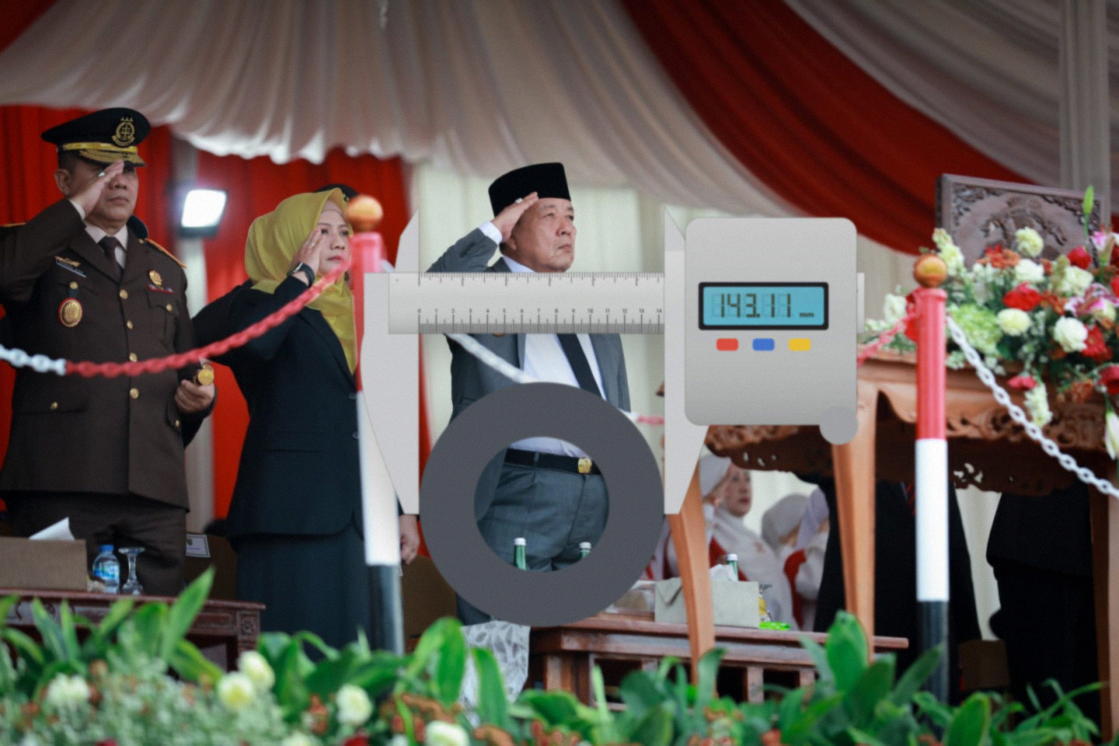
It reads 143.11 mm
